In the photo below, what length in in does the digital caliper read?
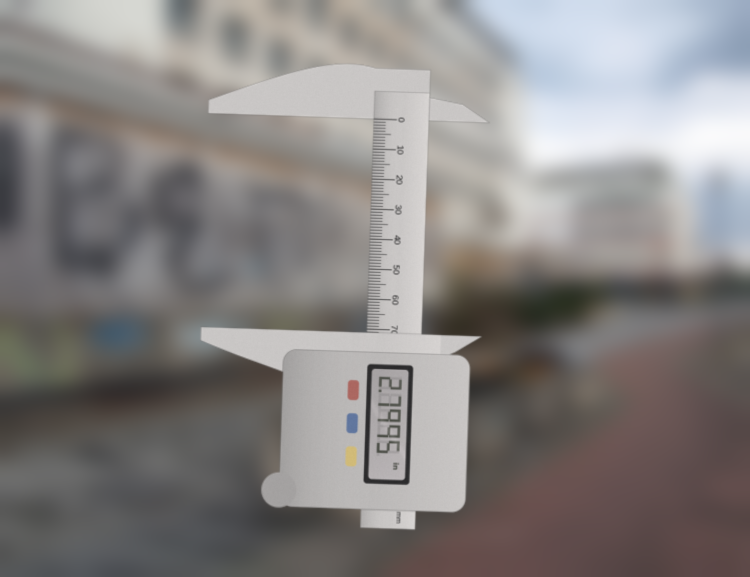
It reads 2.7995 in
